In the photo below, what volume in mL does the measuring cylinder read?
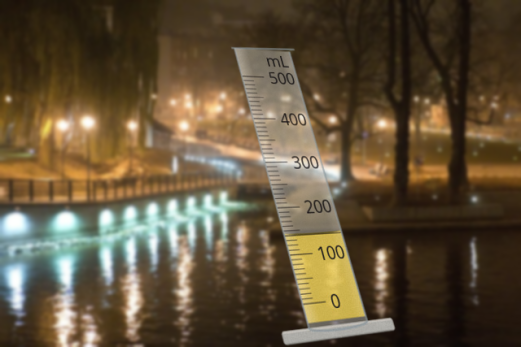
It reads 140 mL
